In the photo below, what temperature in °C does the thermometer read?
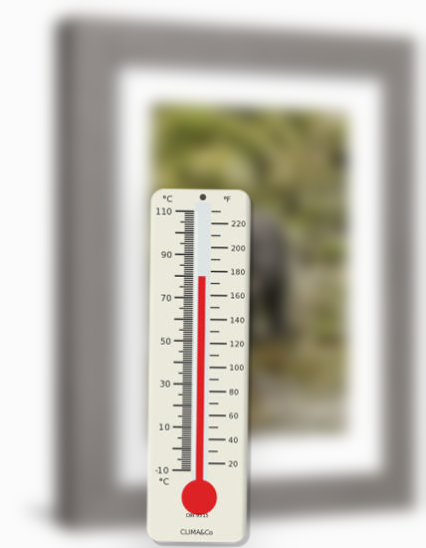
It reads 80 °C
